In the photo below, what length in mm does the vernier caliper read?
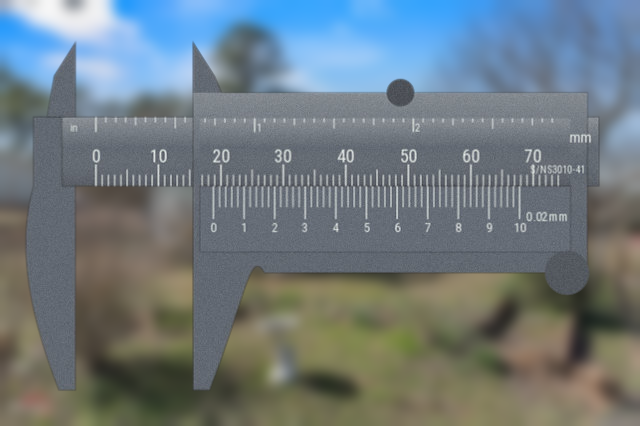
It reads 18.8 mm
